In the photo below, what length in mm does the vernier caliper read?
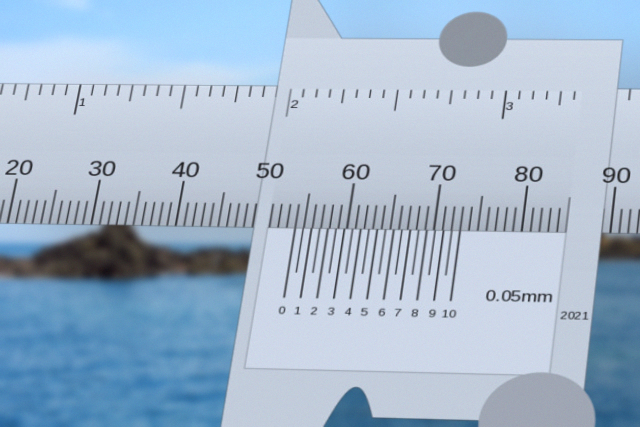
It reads 54.0 mm
